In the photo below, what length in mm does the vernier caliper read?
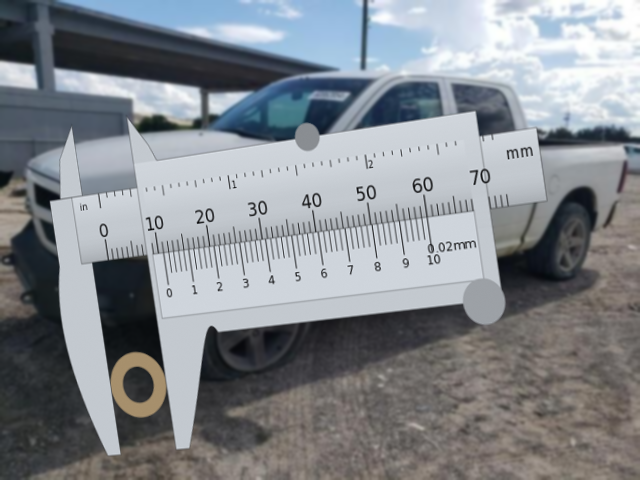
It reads 11.0 mm
